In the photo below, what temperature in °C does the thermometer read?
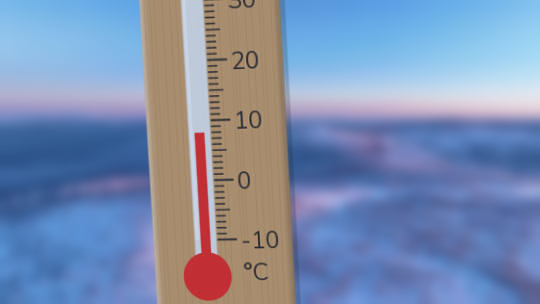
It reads 8 °C
